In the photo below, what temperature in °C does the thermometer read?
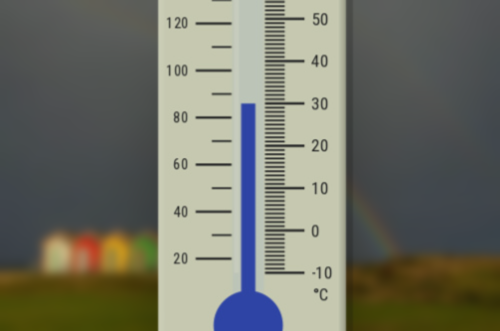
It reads 30 °C
